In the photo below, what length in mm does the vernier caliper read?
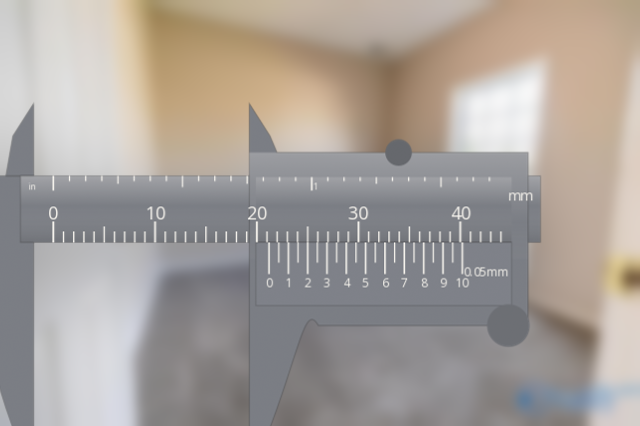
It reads 21.2 mm
